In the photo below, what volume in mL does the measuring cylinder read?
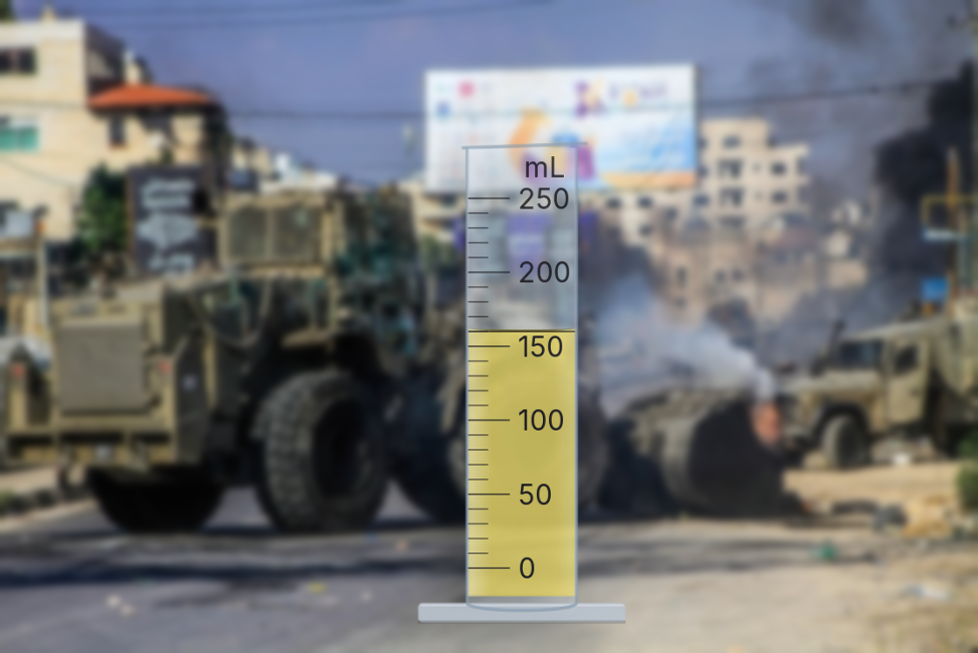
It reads 160 mL
